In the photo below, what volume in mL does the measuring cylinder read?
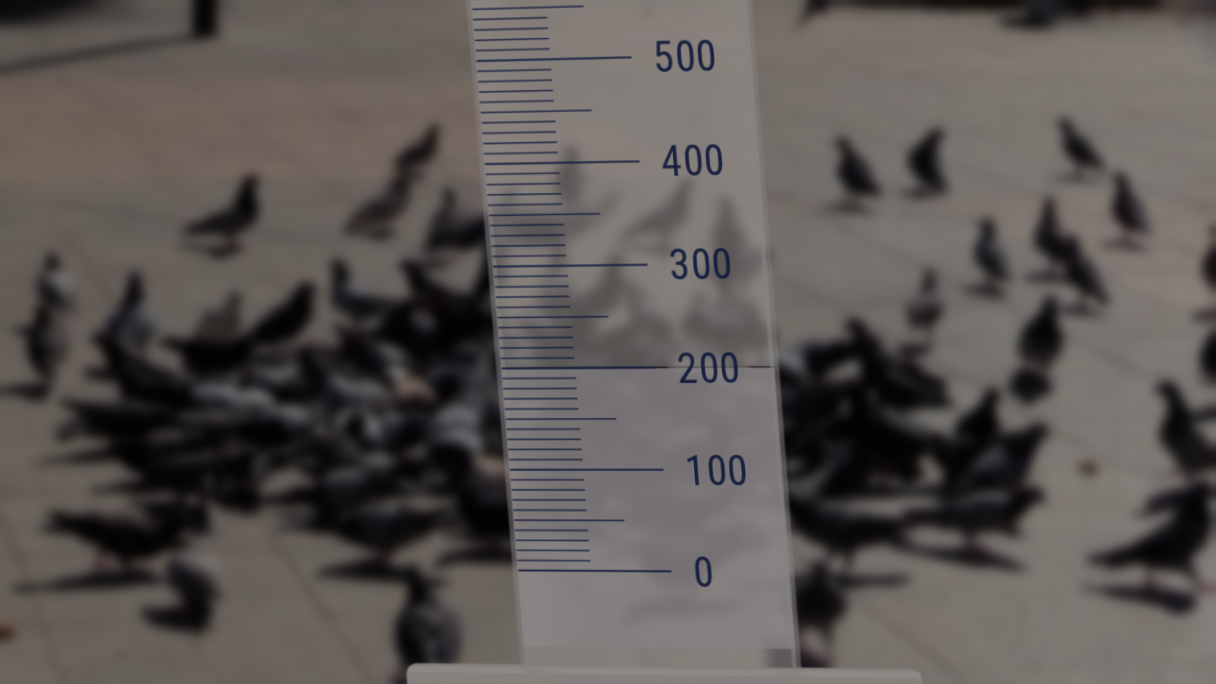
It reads 200 mL
